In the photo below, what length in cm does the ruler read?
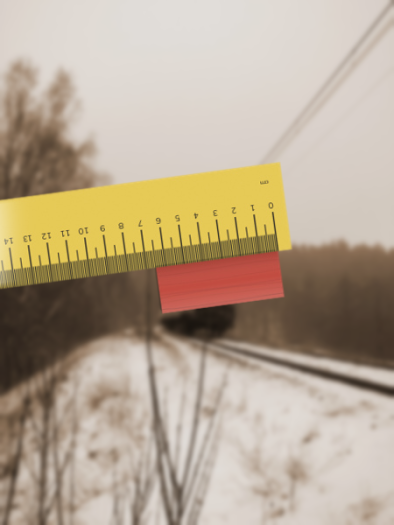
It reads 6.5 cm
